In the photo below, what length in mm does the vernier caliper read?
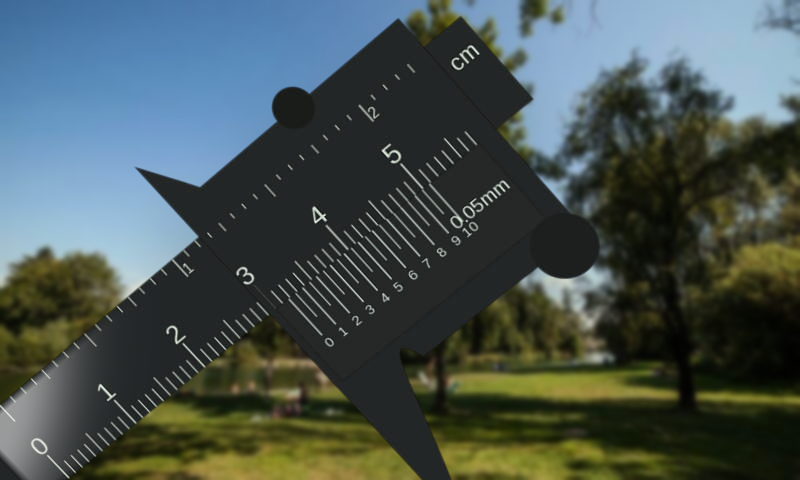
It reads 31.8 mm
